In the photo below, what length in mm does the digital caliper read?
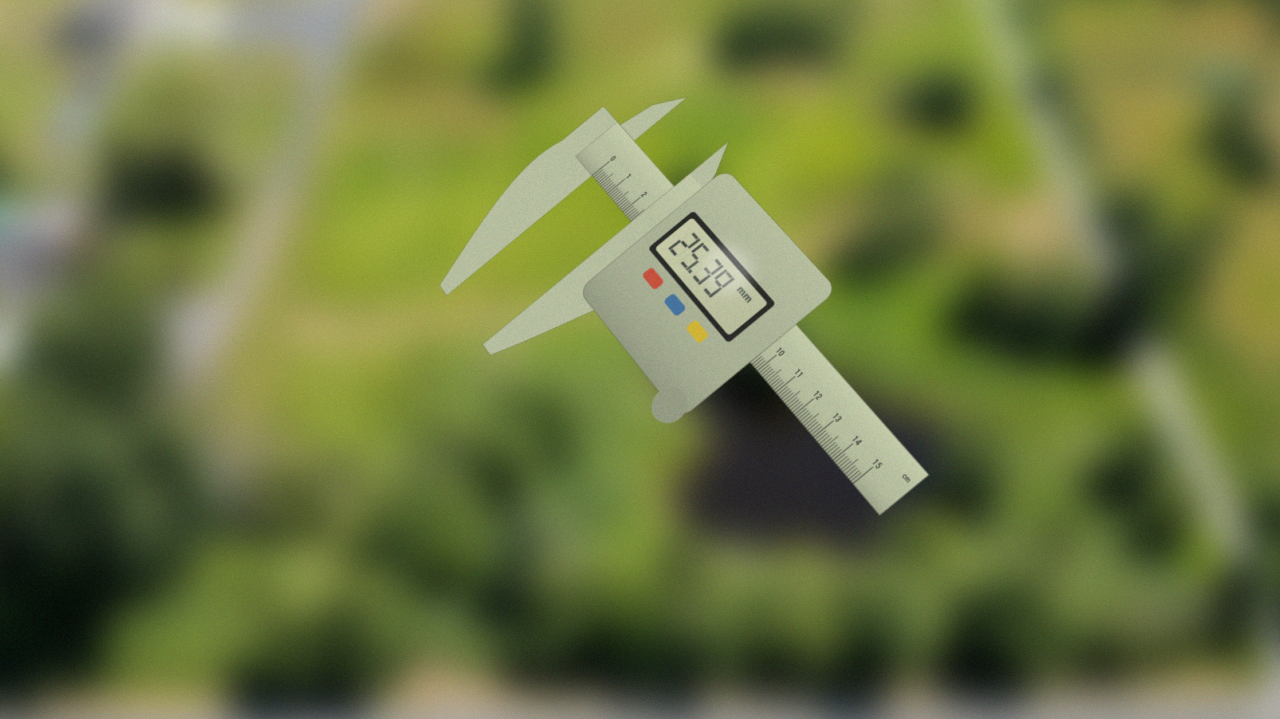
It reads 25.39 mm
